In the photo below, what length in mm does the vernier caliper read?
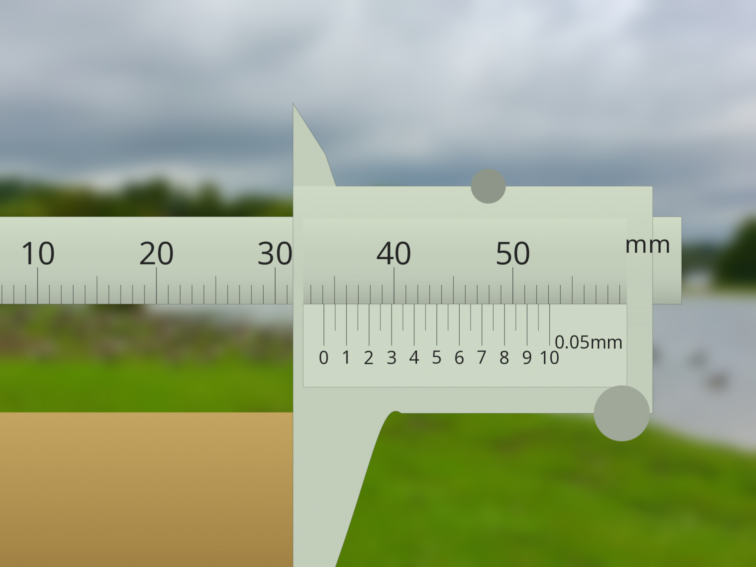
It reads 34.1 mm
